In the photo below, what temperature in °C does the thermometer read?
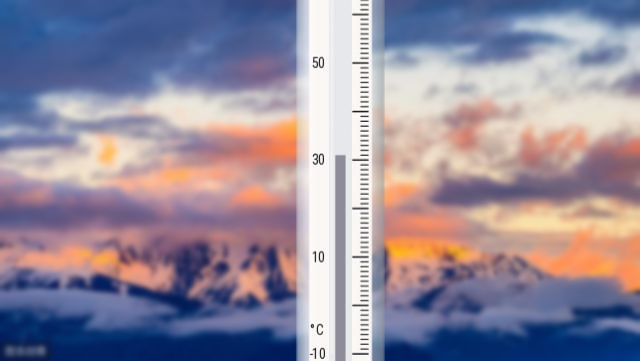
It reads 31 °C
